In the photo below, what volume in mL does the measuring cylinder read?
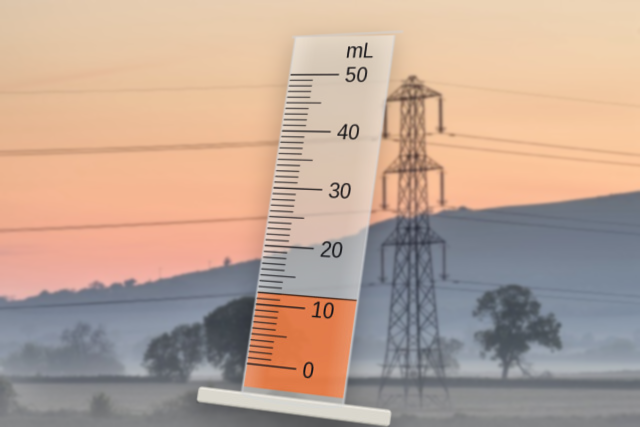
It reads 12 mL
